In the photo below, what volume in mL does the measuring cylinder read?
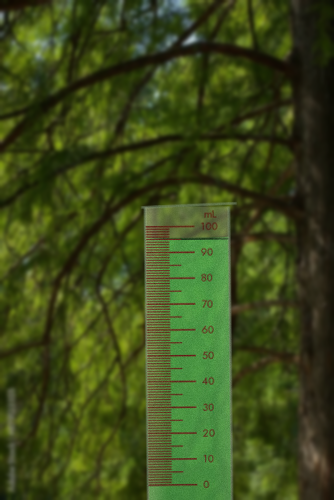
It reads 95 mL
